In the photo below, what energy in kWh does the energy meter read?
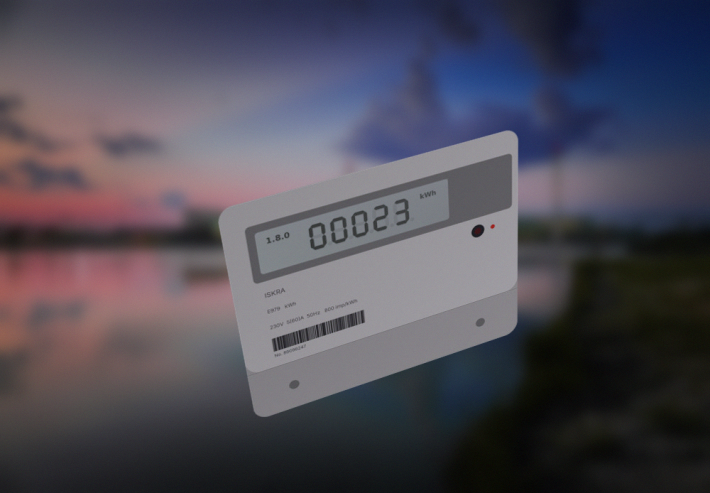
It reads 23 kWh
